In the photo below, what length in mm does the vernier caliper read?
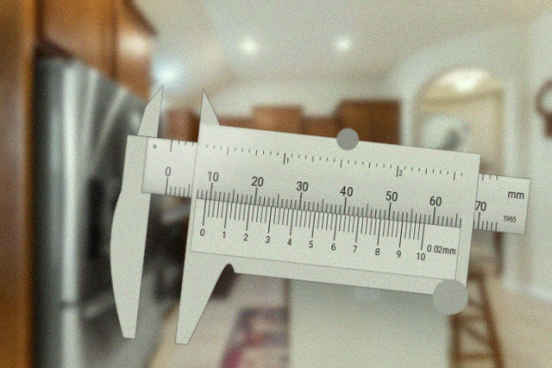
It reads 9.0 mm
